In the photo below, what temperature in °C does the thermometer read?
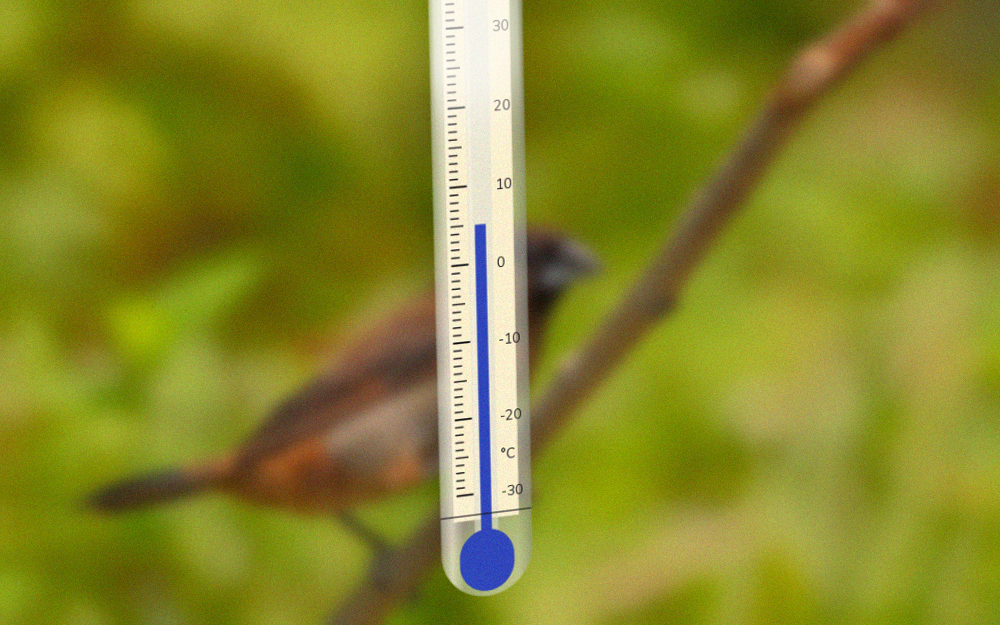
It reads 5 °C
